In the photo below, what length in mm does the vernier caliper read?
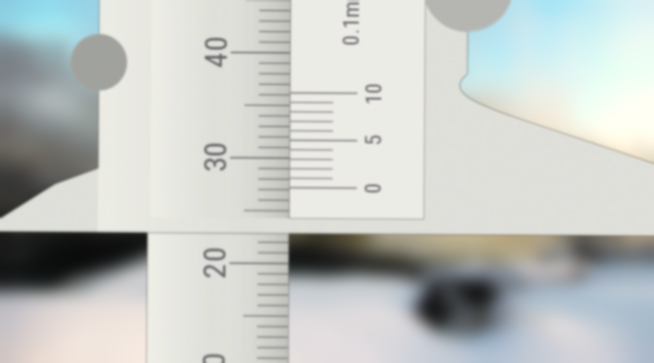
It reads 27.2 mm
